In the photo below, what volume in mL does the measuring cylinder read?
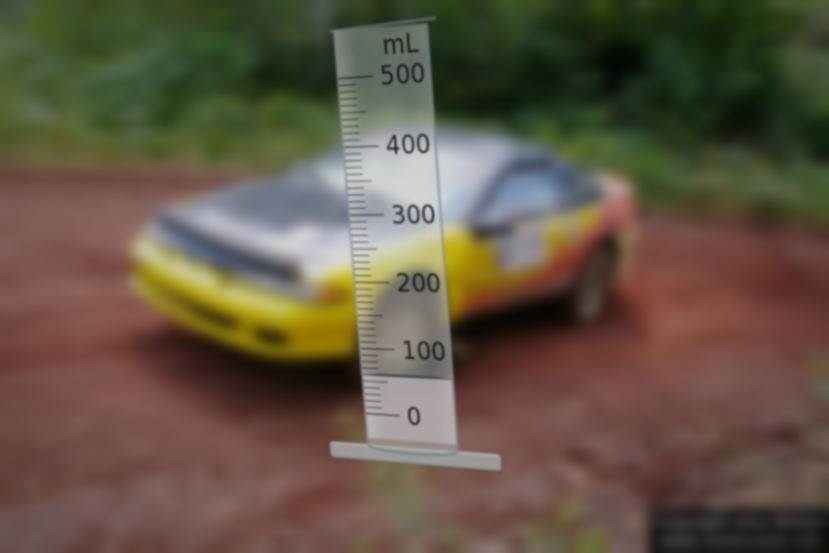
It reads 60 mL
